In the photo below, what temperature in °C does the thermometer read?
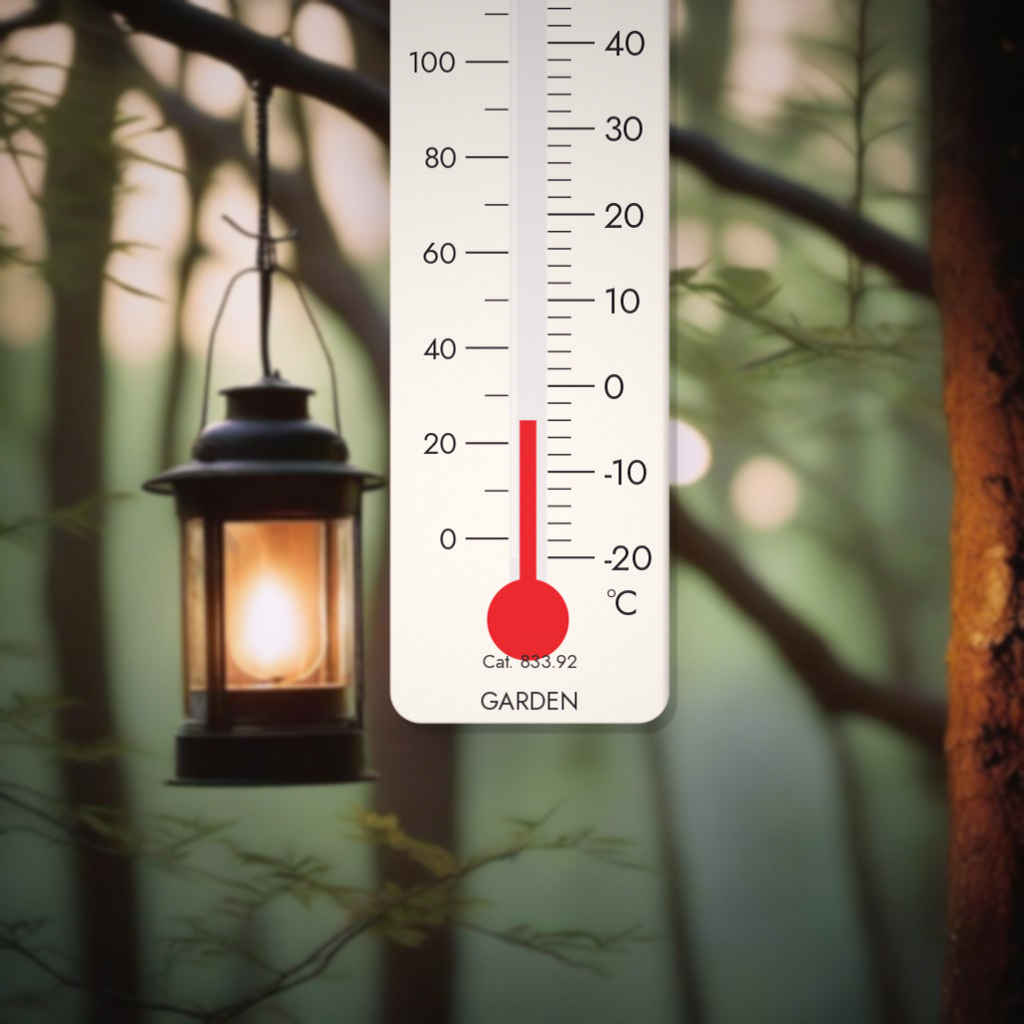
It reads -4 °C
